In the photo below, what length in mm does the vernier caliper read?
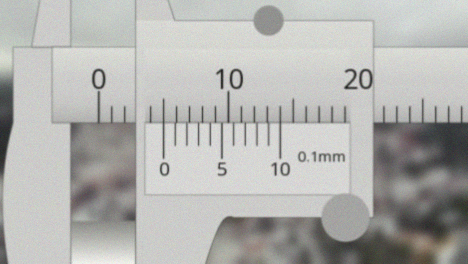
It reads 5.0 mm
